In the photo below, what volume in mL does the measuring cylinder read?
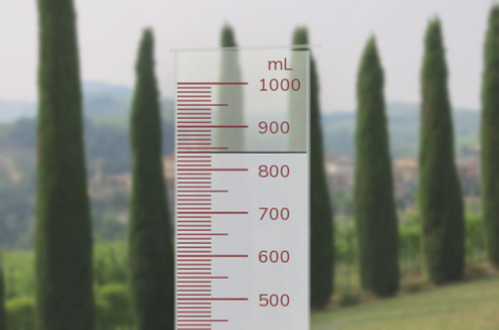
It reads 840 mL
